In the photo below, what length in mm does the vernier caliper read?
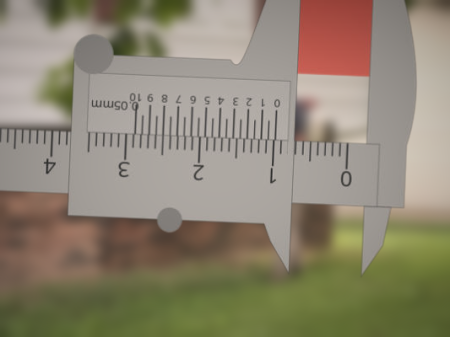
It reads 9.8 mm
